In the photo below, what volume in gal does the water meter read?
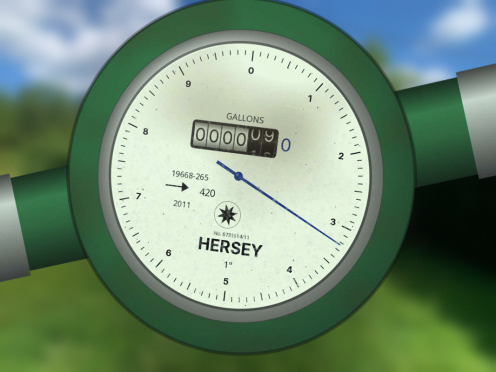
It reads 93.2 gal
